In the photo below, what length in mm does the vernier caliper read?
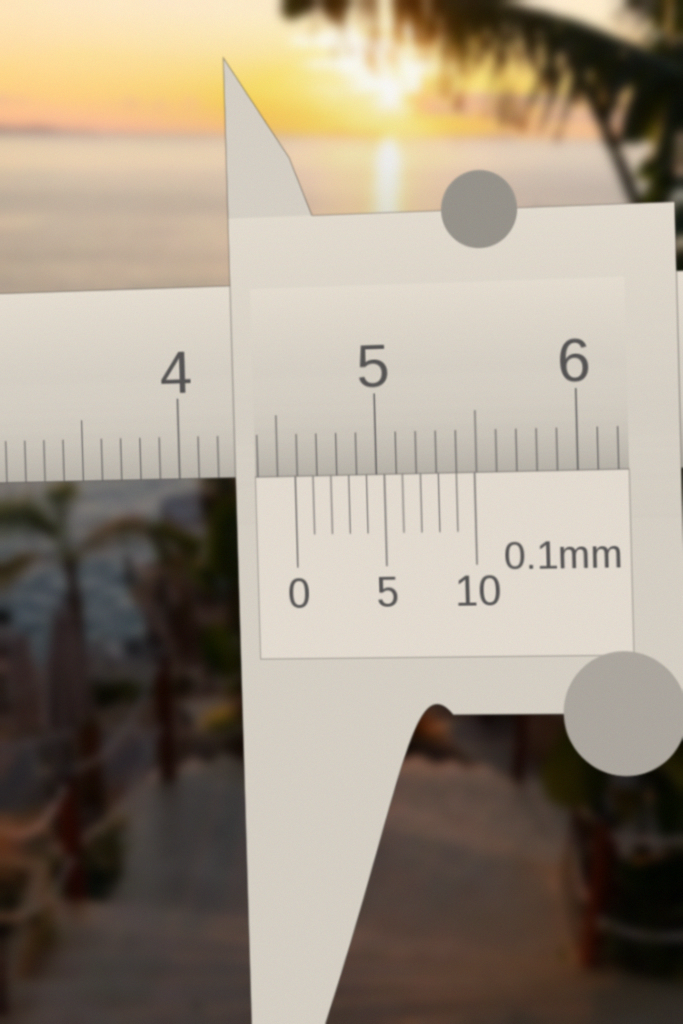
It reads 45.9 mm
